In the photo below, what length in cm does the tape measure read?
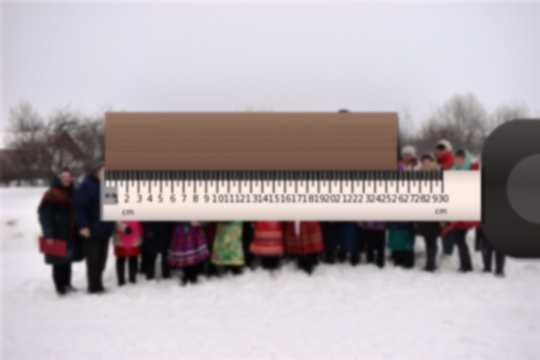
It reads 26 cm
